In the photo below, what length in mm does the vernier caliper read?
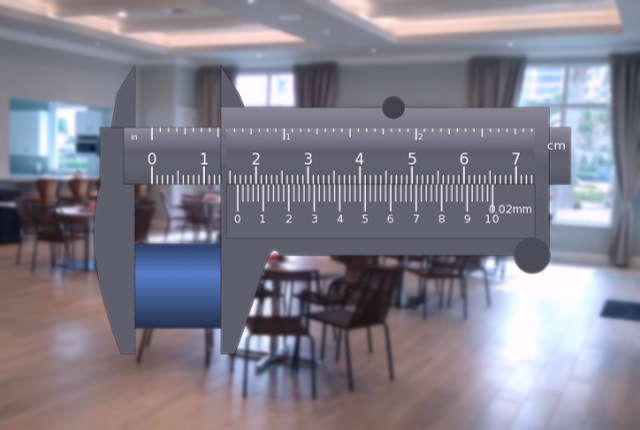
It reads 16.5 mm
